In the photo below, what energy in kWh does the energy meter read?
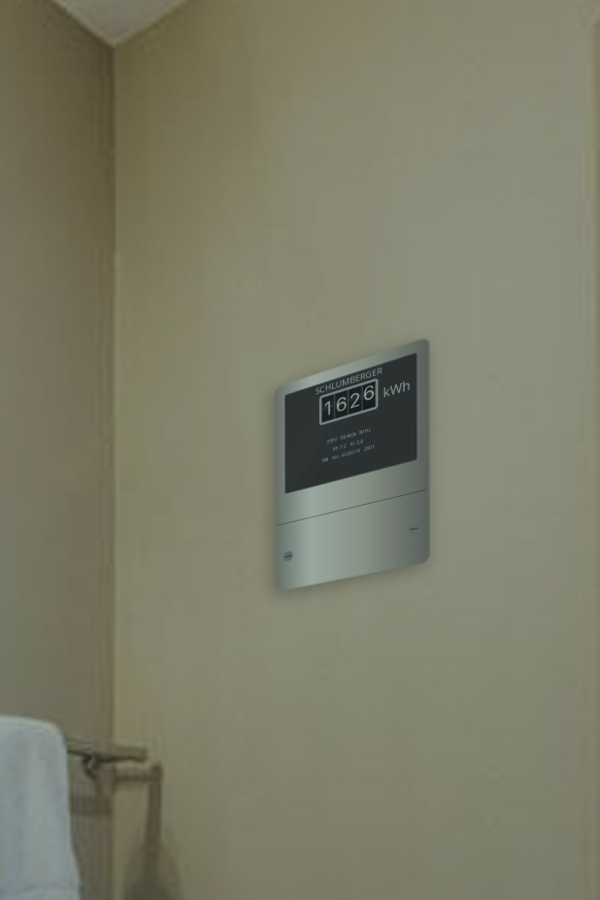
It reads 1626 kWh
